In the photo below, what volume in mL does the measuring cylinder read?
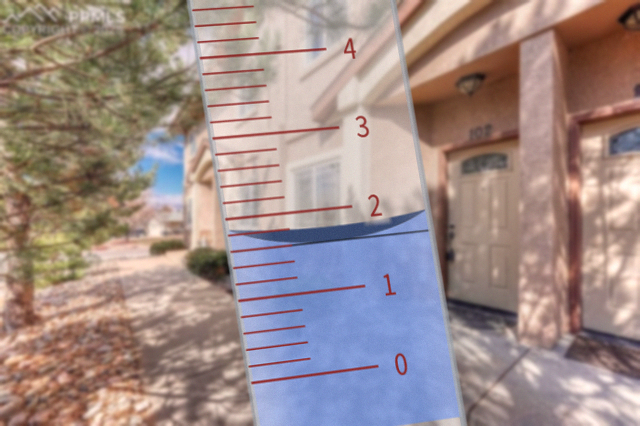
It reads 1.6 mL
